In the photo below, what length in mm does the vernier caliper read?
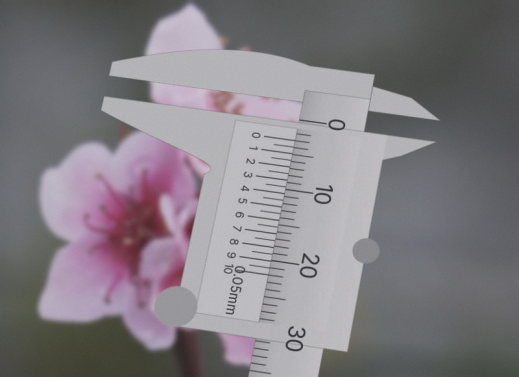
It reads 3.0 mm
